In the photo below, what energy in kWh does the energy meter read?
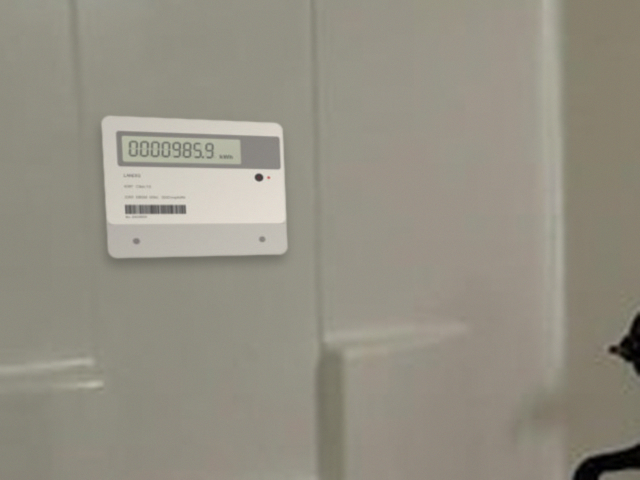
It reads 985.9 kWh
